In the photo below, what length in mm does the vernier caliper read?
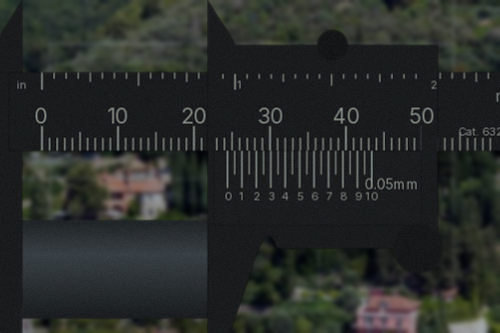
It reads 24.4 mm
